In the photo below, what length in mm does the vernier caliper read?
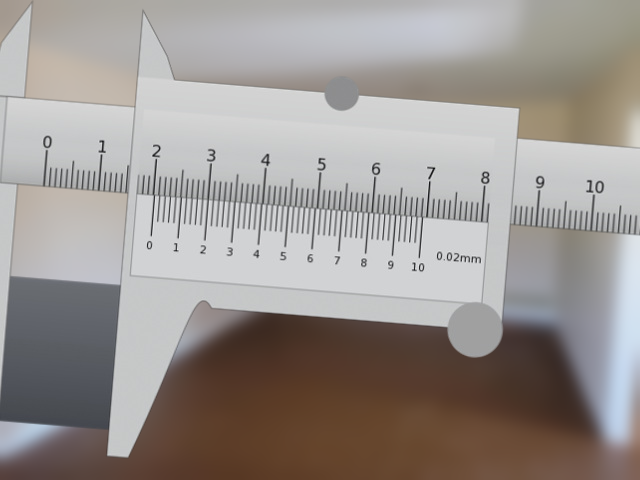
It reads 20.2 mm
